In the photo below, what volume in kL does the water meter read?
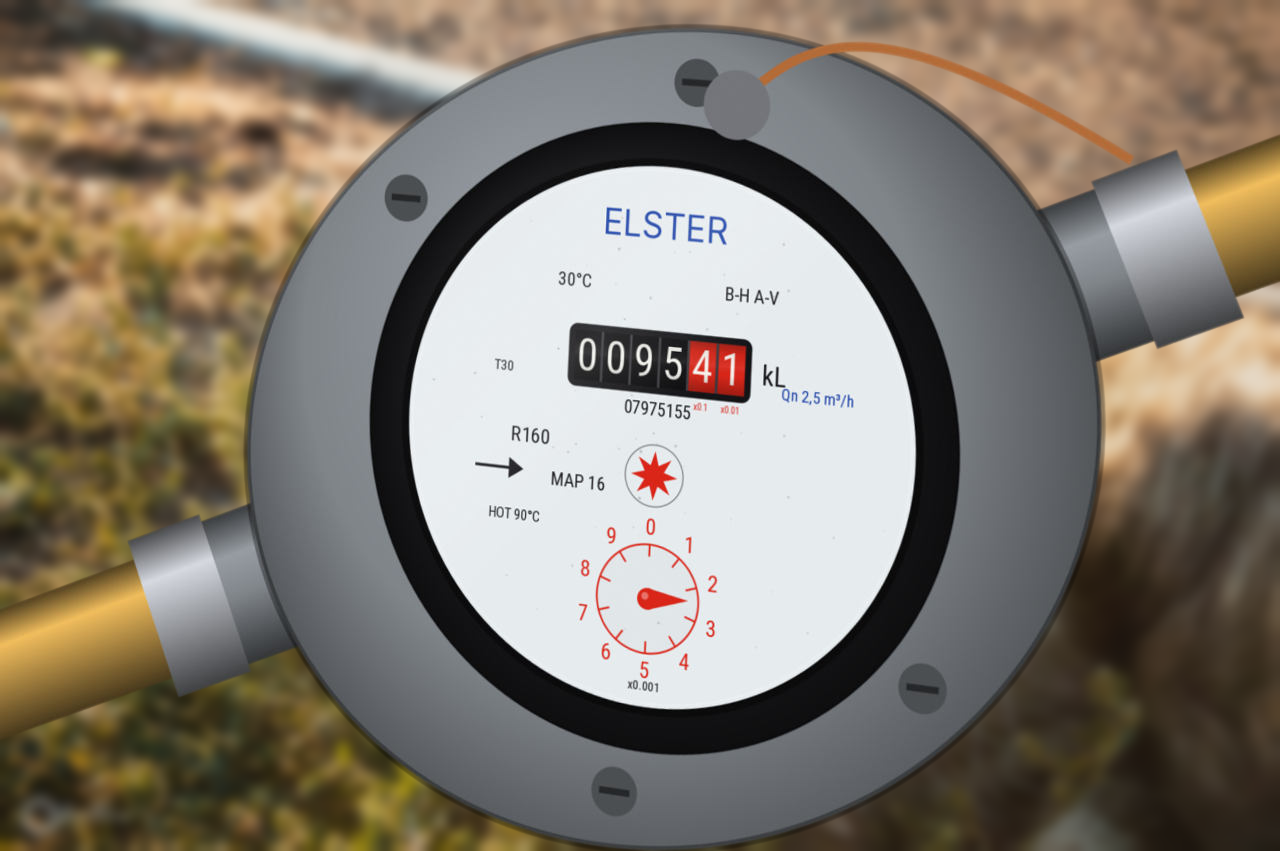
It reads 95.412 kL
